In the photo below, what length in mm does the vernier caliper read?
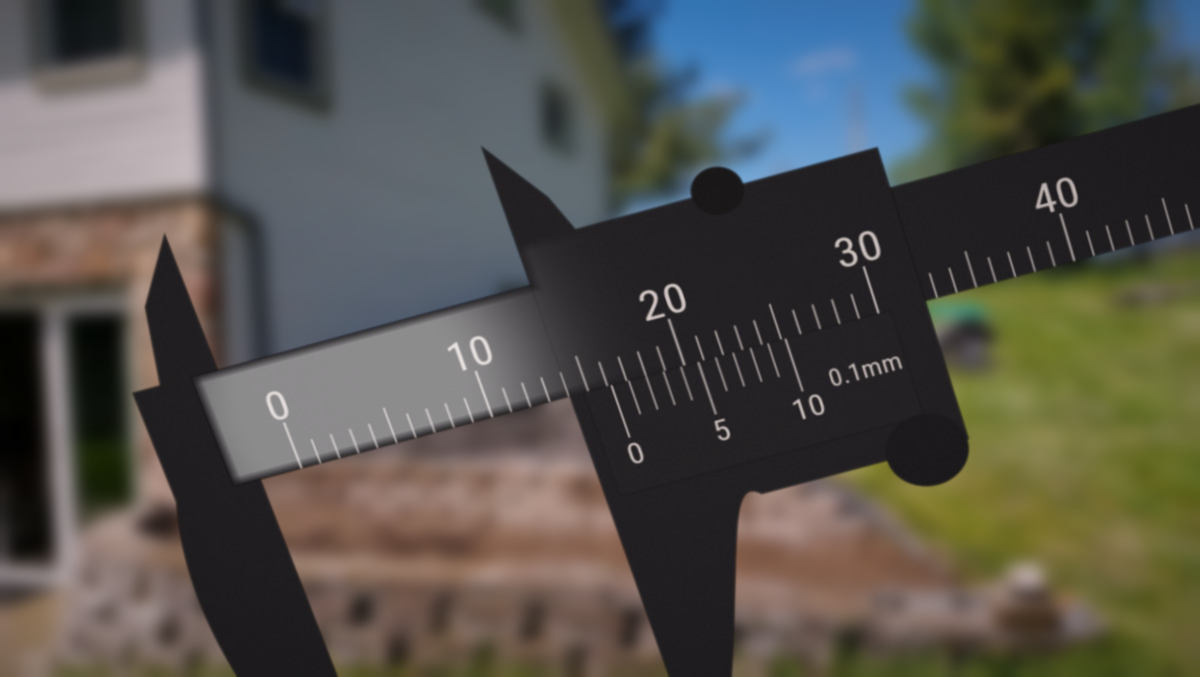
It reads 16.2 mm
